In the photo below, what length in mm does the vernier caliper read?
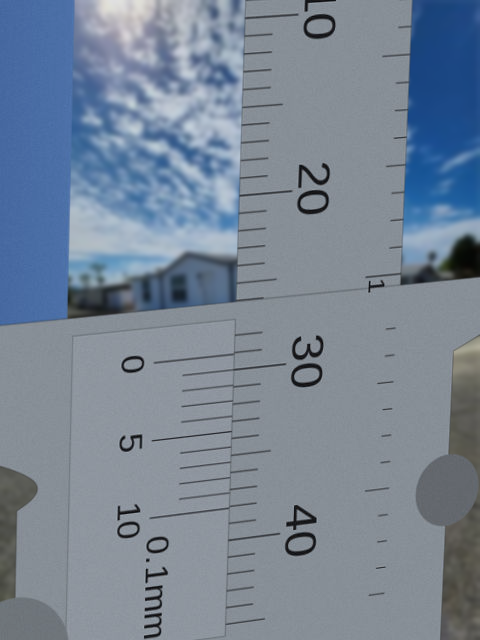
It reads 29.1 mm
